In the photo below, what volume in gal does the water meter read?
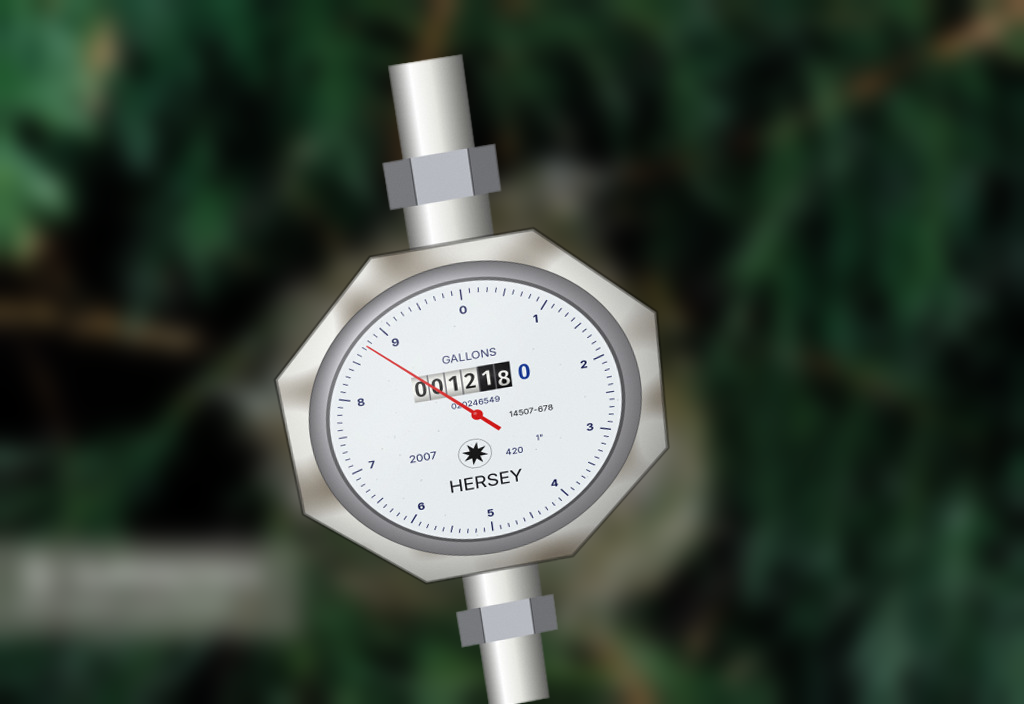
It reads 12178.7 gal
